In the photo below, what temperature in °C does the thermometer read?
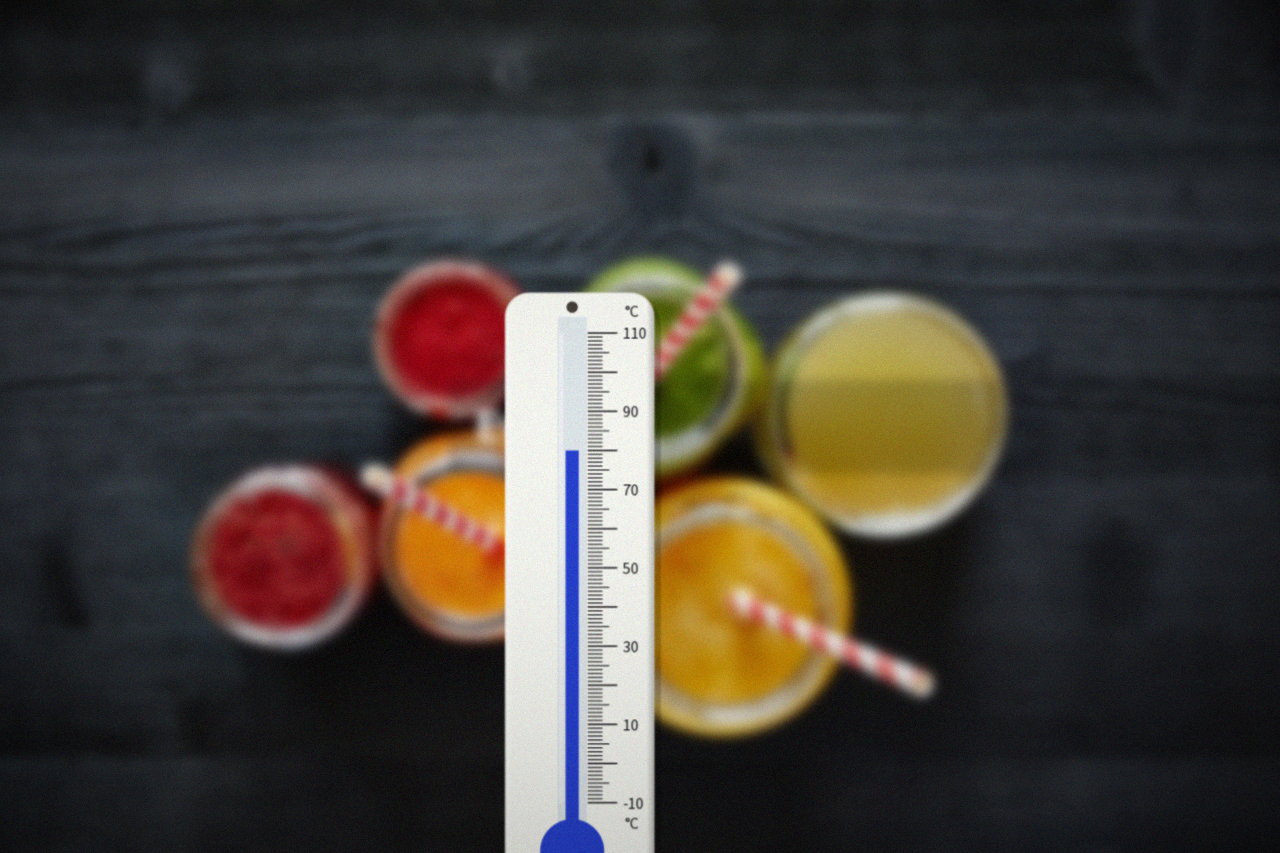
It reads 80 °C
